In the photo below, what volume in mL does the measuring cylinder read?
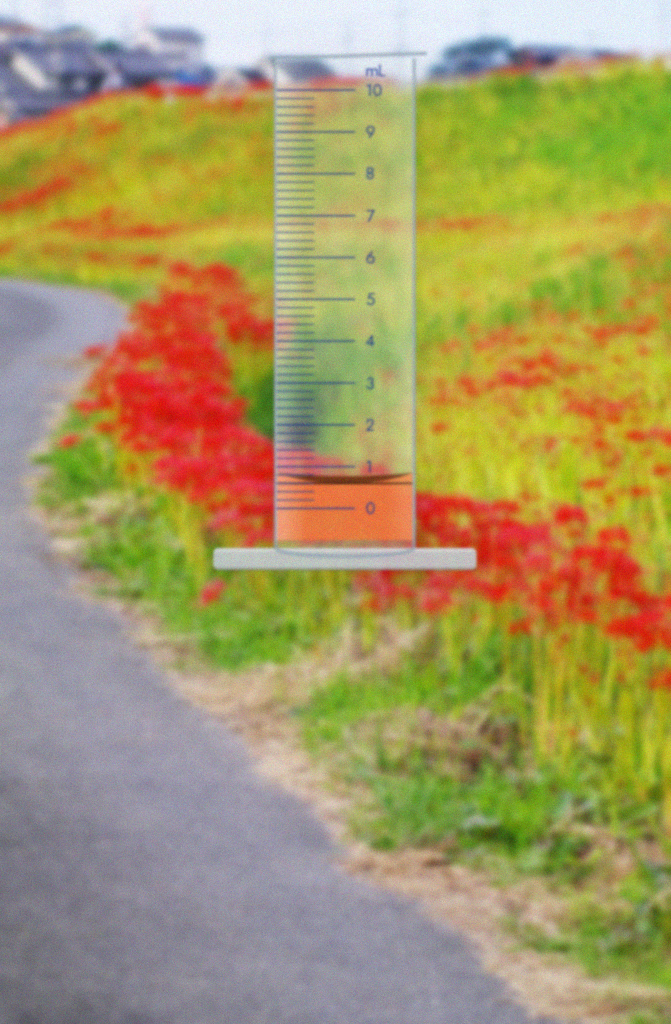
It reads 0.6 mL
